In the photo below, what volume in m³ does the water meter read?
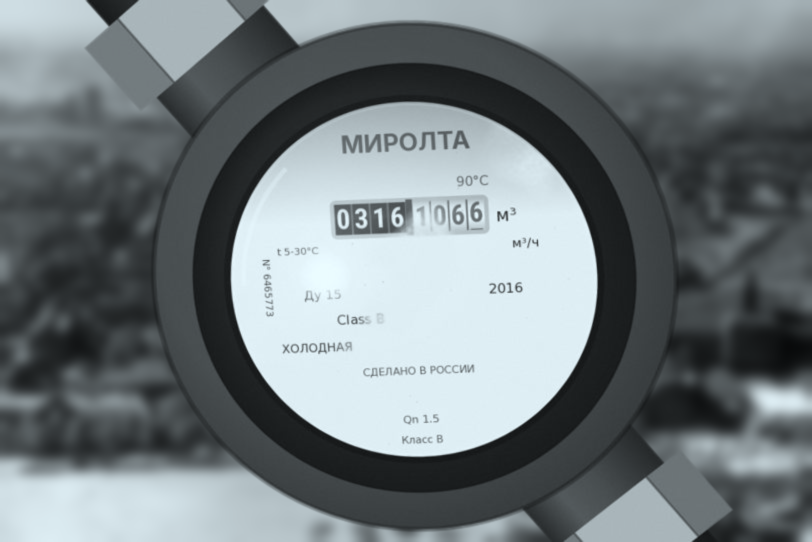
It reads 316.1066 m³
